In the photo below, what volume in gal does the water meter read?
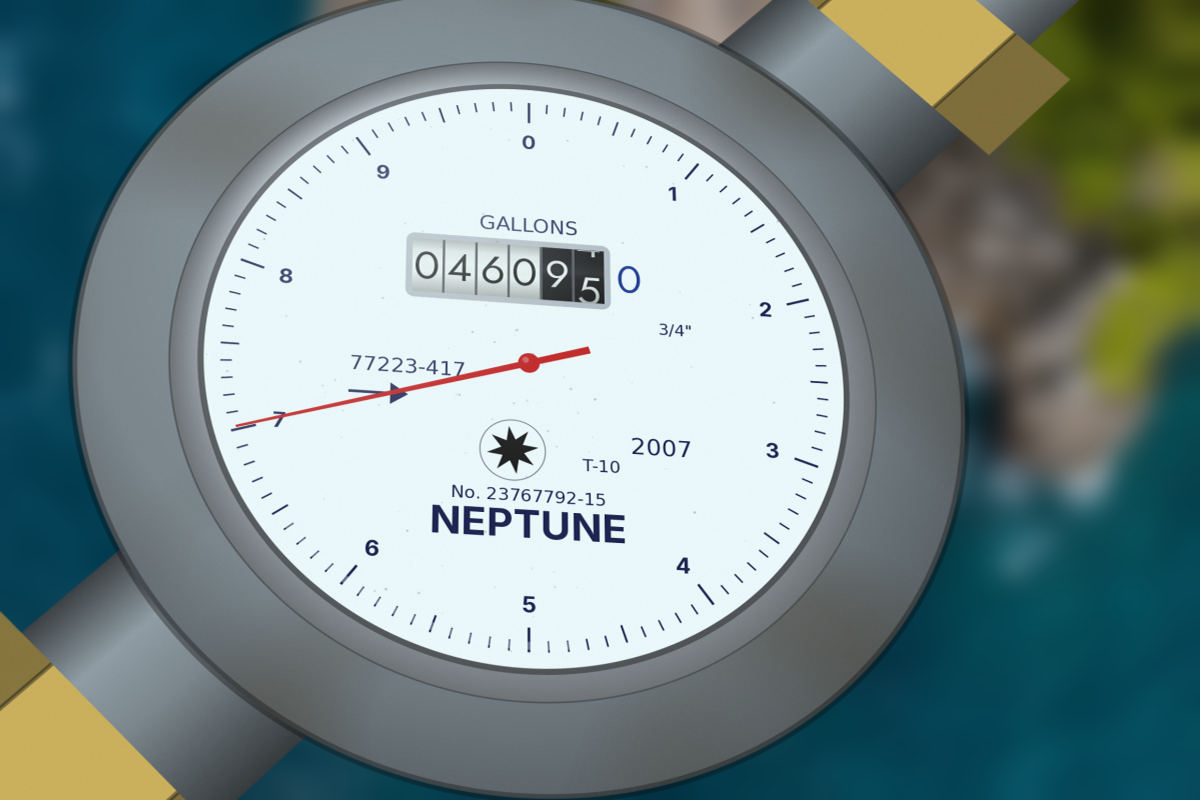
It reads 460947.0 gal
